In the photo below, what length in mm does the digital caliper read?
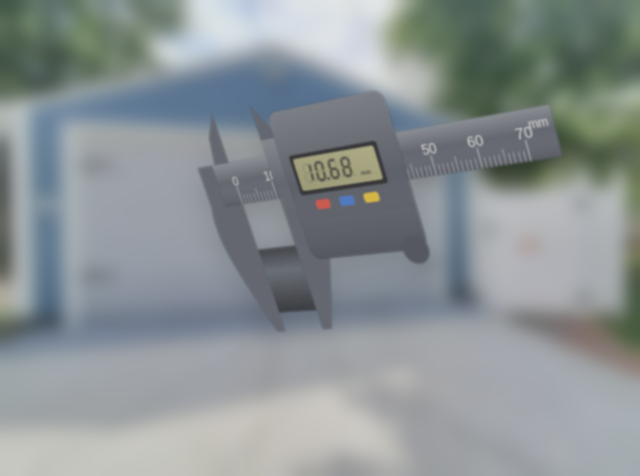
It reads 10.68 mm
